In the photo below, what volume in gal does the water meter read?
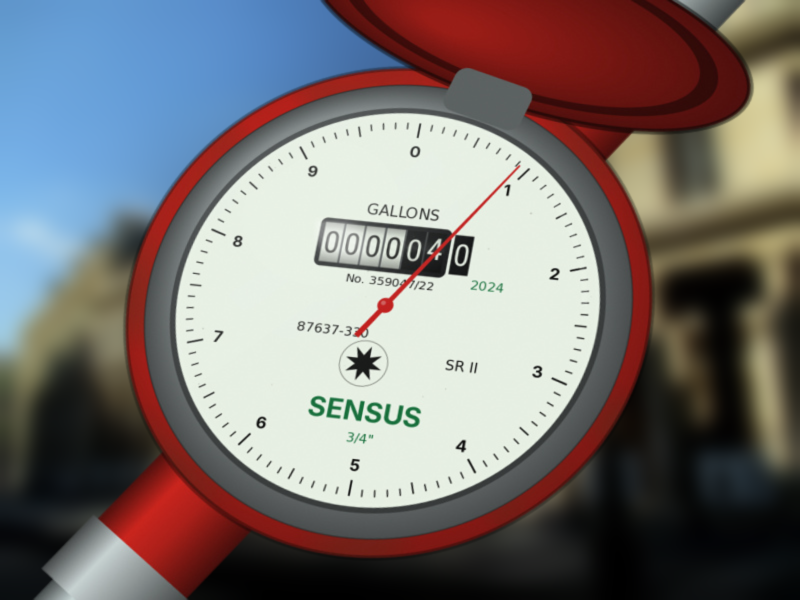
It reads 40.9 gal
